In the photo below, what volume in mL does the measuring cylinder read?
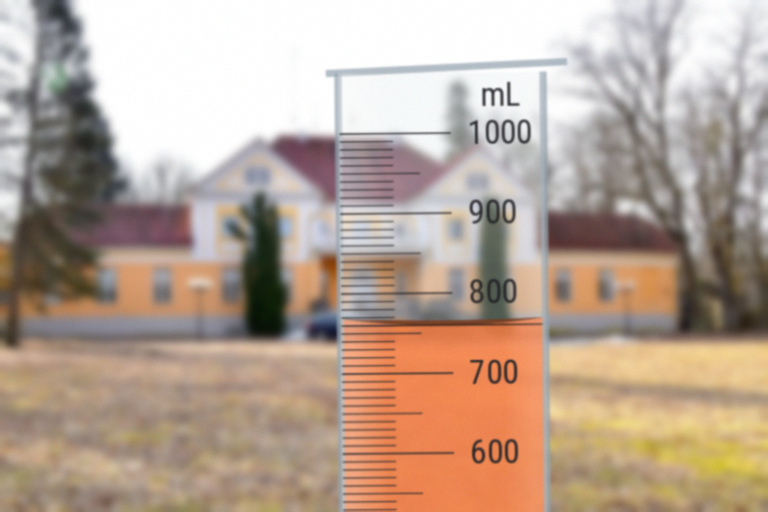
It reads 760 mL
